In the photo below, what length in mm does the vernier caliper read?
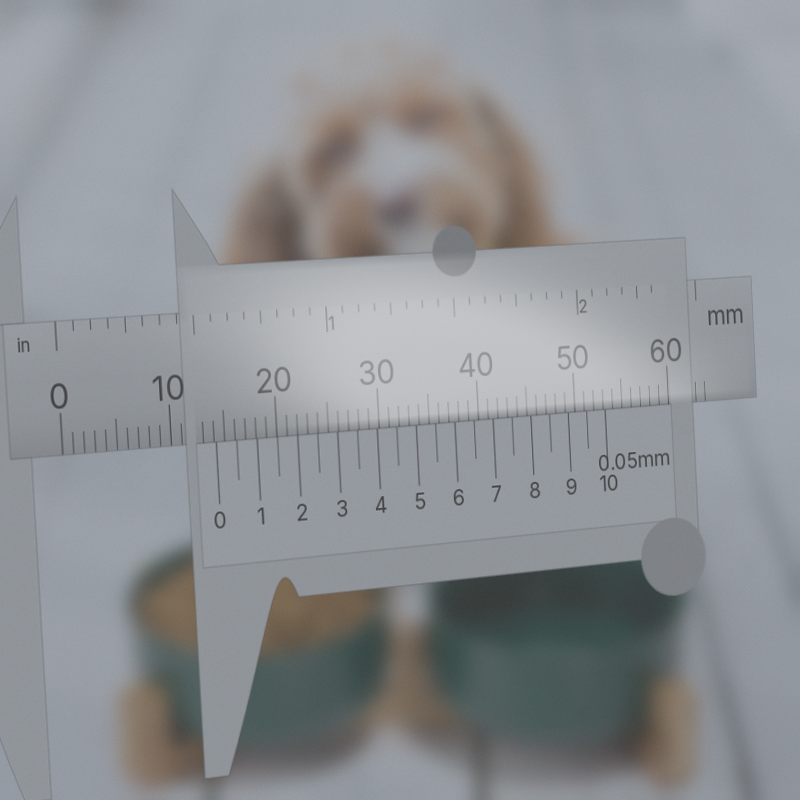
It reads 14.2 mm
